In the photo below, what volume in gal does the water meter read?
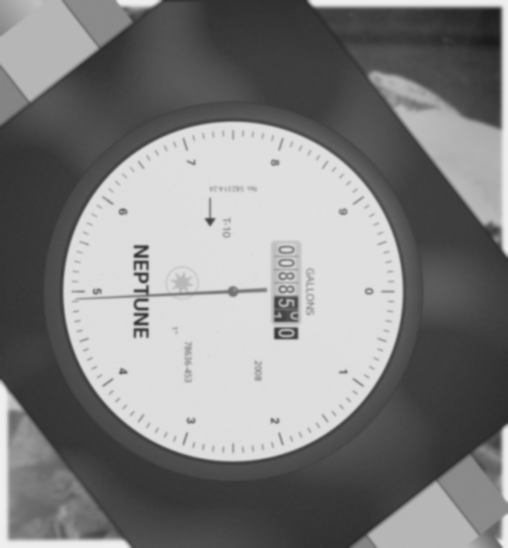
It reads 88504.9 gal
